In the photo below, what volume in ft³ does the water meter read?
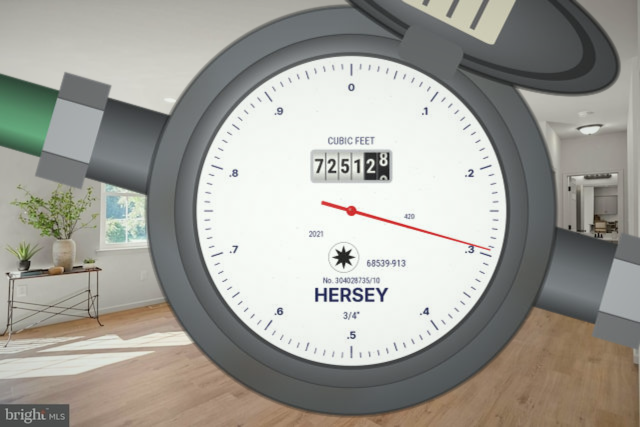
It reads 725128.29 ft³
